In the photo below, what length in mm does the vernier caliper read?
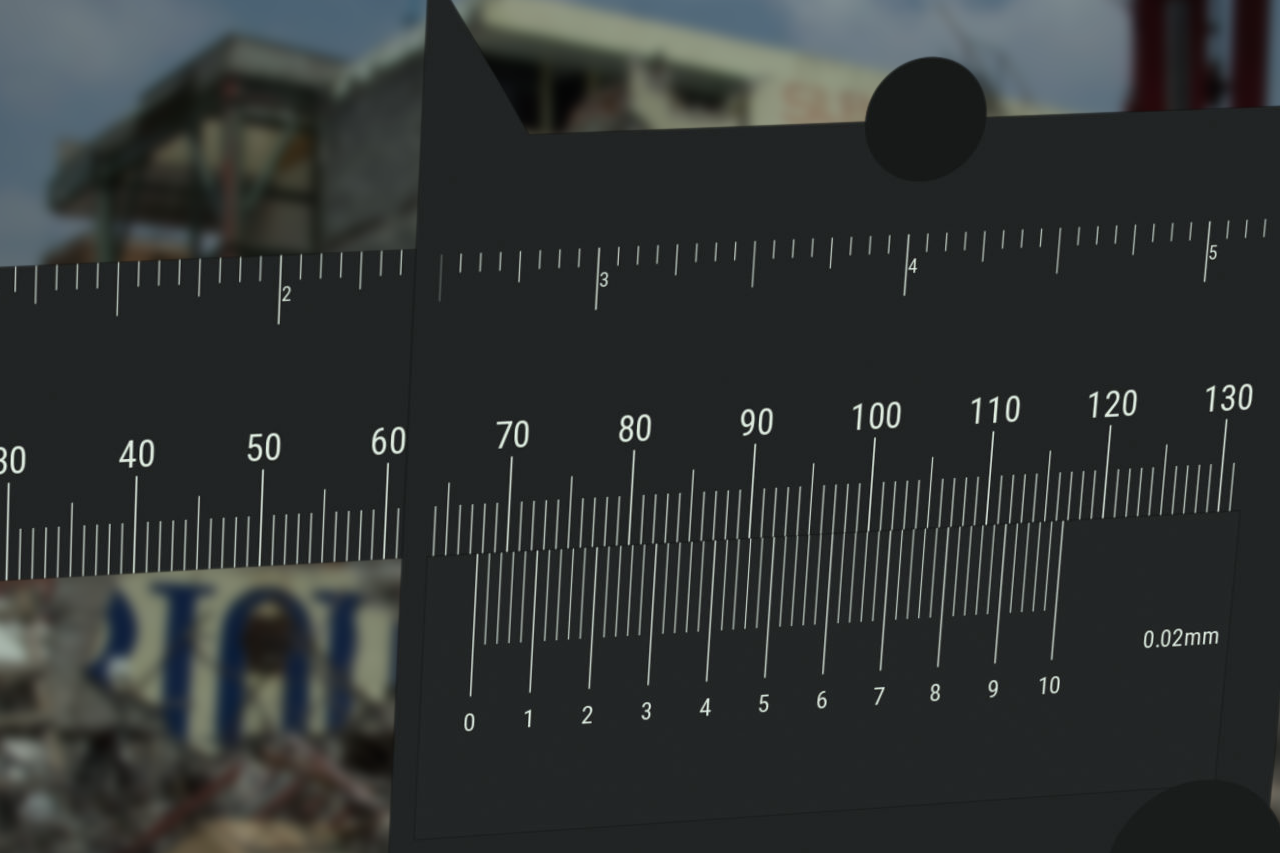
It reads 67.6 mm
